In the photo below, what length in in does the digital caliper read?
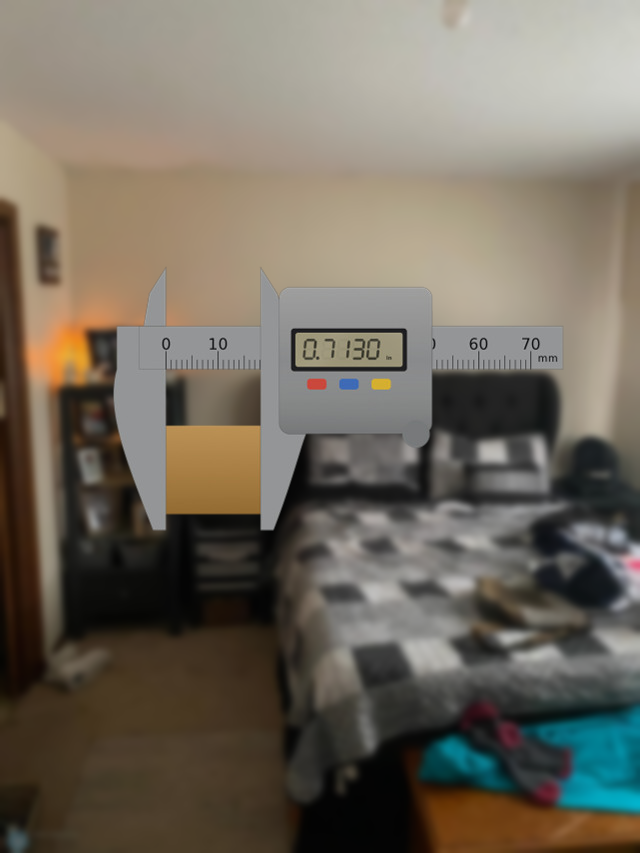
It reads 0.7130 in
